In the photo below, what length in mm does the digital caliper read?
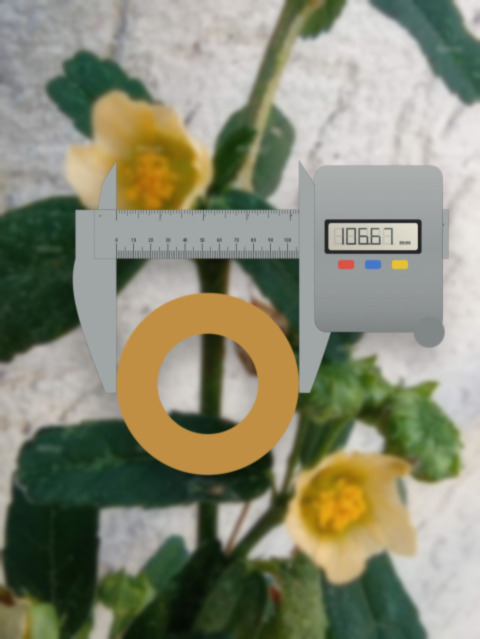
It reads 106.67 mm
